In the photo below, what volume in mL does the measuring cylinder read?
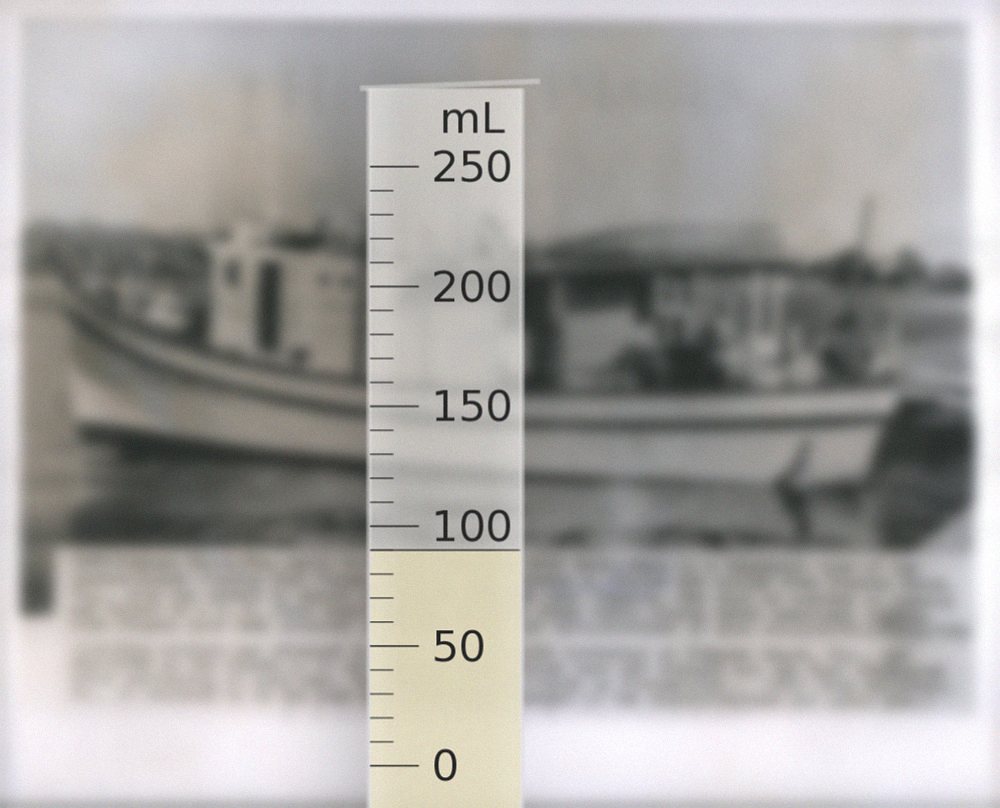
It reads 90 mL
